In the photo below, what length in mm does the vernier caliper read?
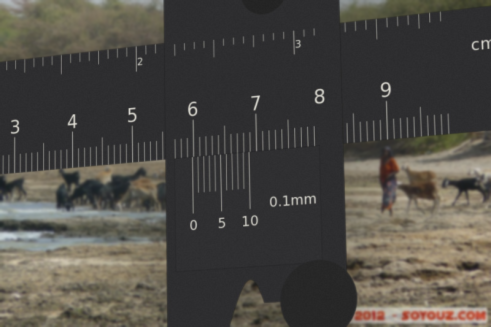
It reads 59.8 mm
